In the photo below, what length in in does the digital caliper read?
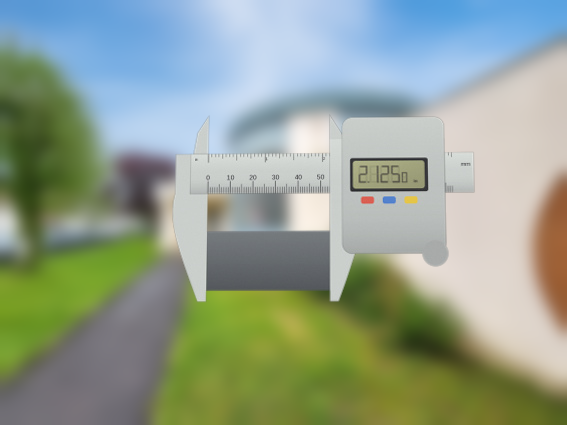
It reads 2.1250 in
